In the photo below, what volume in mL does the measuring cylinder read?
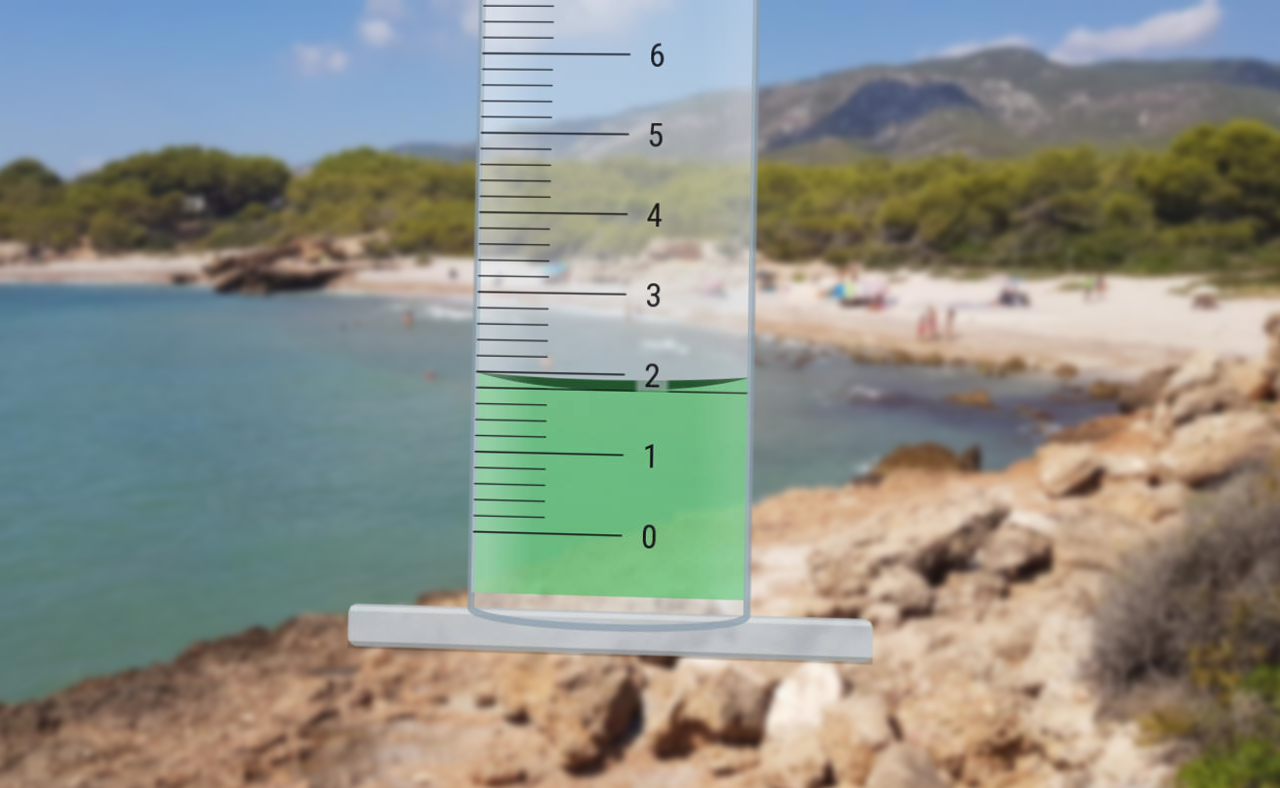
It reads 1.8 mL
